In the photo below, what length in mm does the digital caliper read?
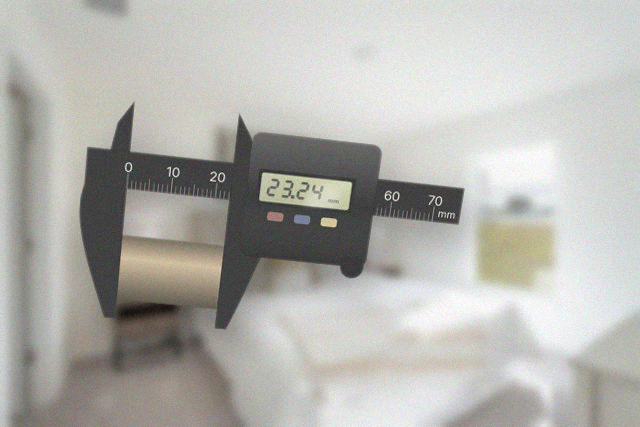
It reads 23.24 mm
